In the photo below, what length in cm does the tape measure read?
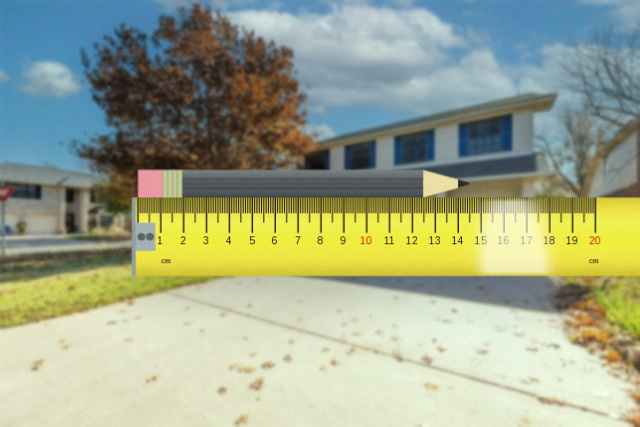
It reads 14.5 cm
